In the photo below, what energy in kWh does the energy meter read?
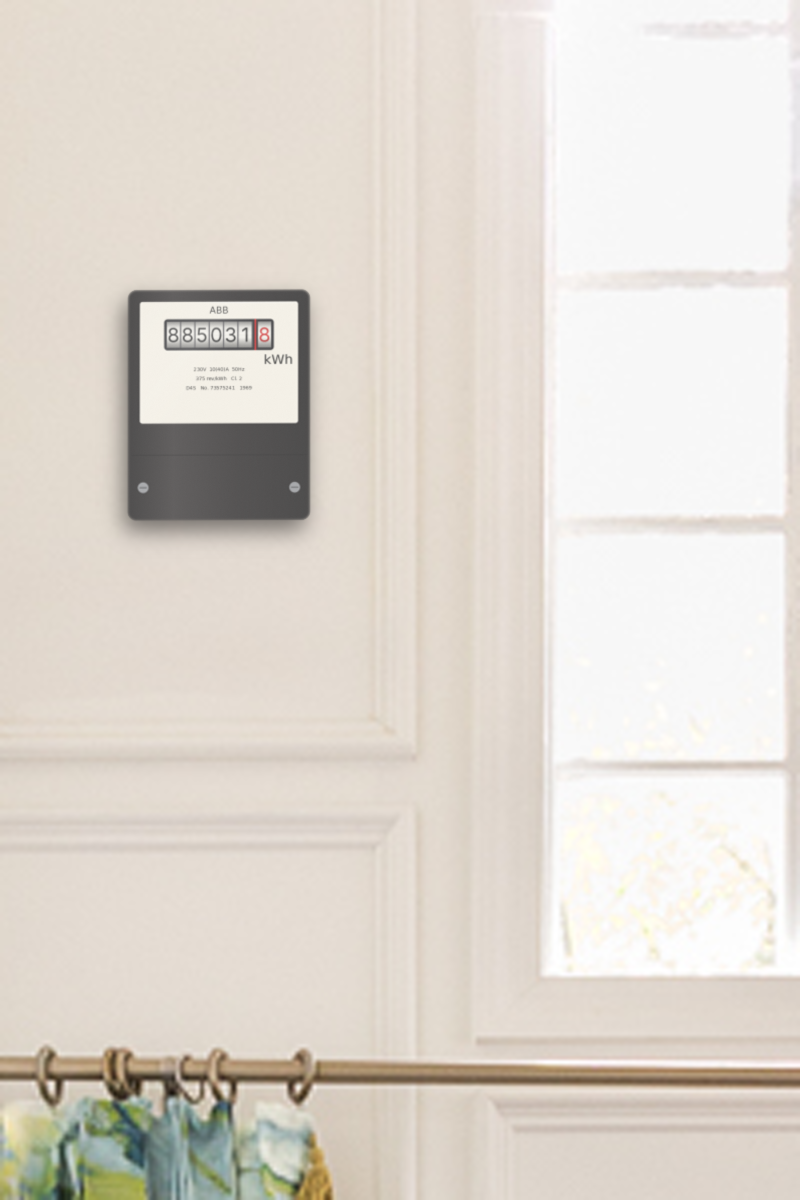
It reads 885031.8 kWh
